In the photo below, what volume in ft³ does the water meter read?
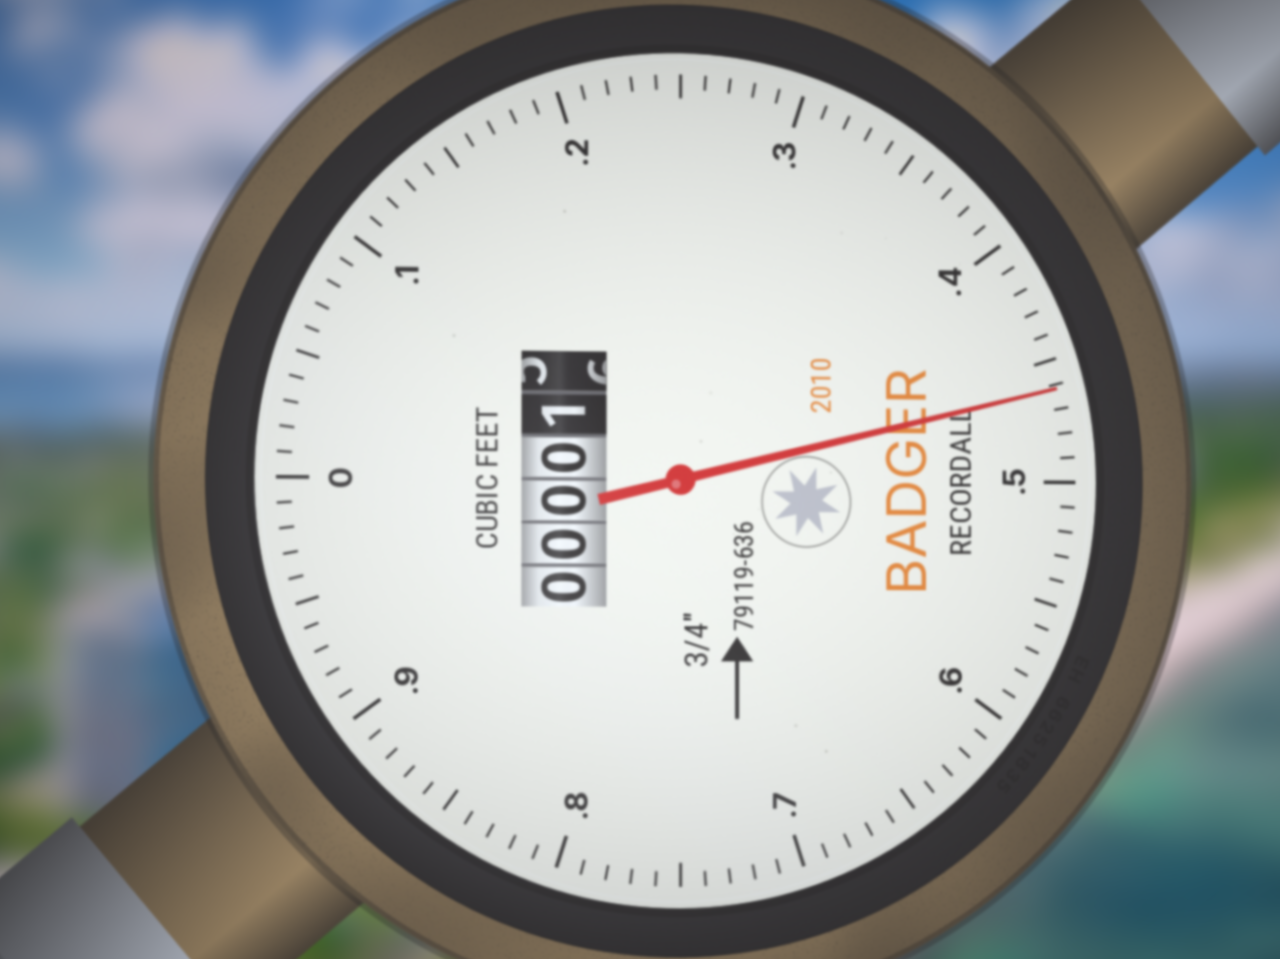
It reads 15.46 ft³
